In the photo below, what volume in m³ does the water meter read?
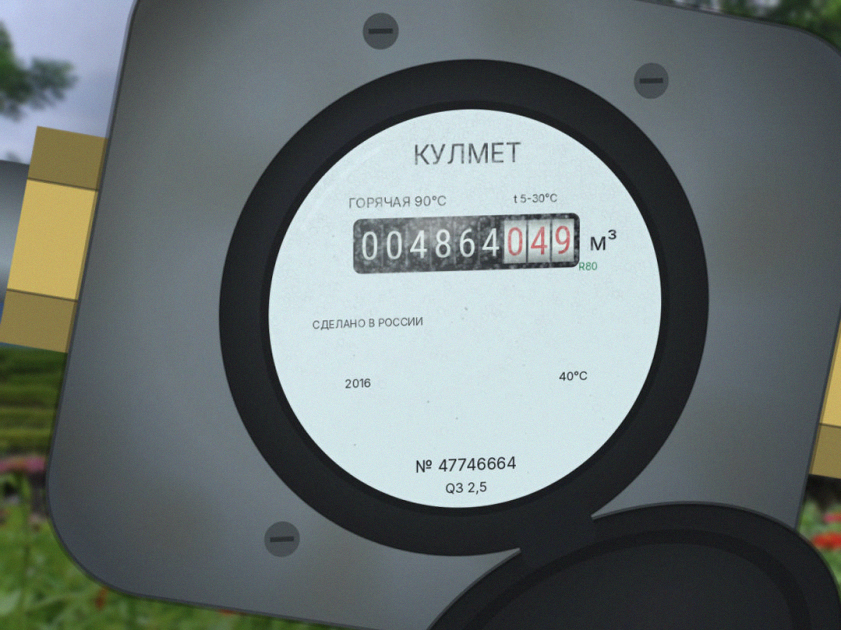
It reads 4864.049 m³
